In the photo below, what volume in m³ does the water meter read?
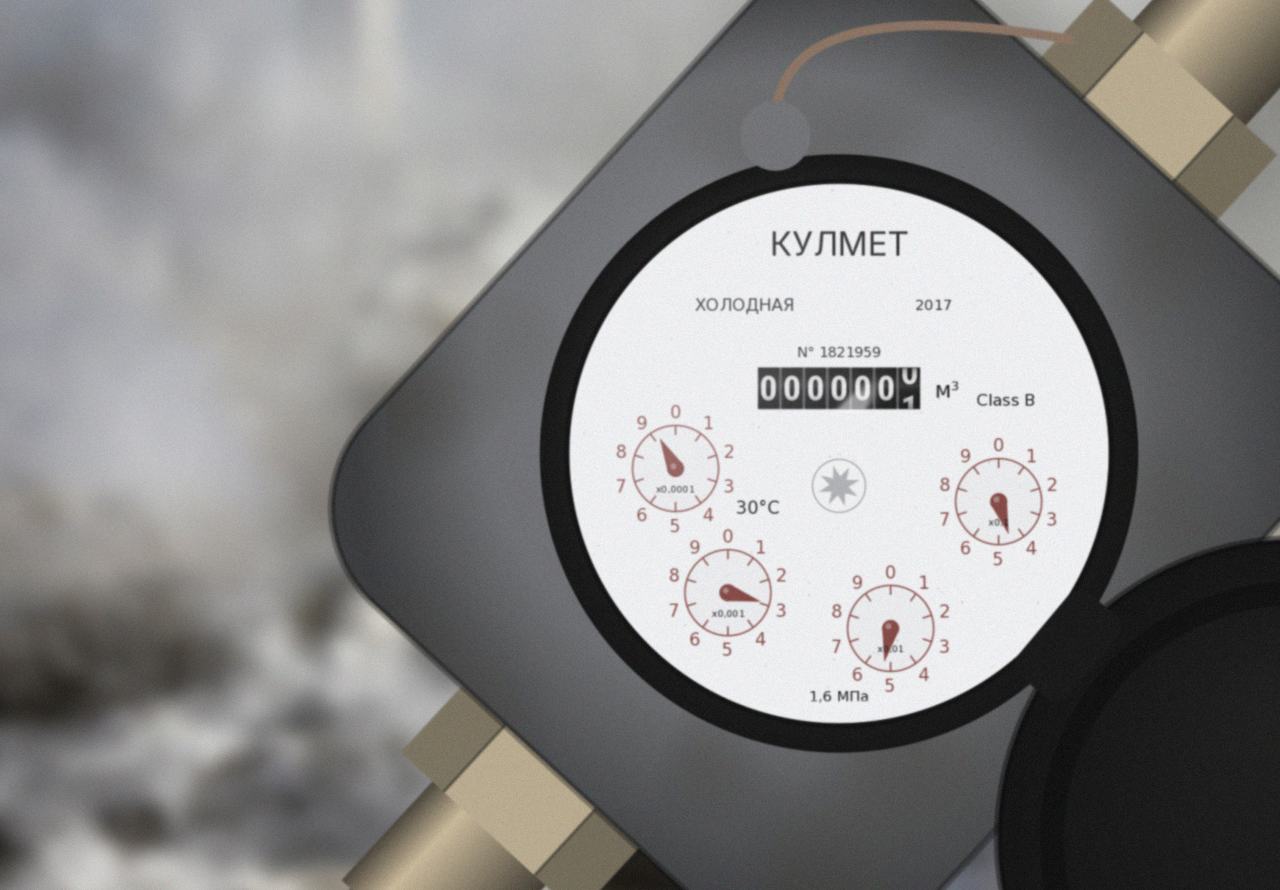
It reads 0.4529 m³
